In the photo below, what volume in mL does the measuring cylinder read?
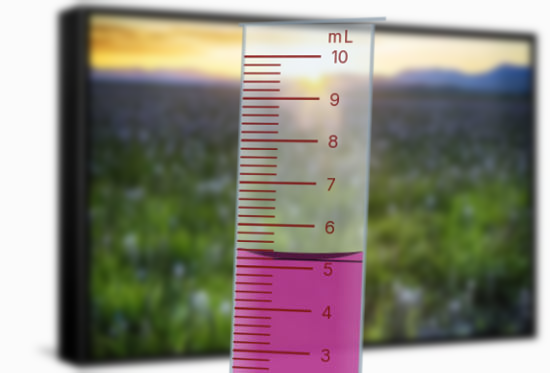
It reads 5.2 mL
